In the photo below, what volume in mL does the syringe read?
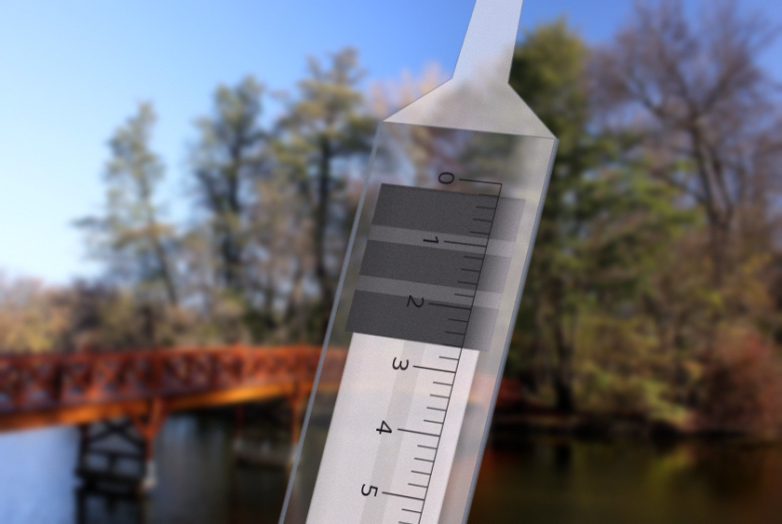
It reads 0.2 mL
